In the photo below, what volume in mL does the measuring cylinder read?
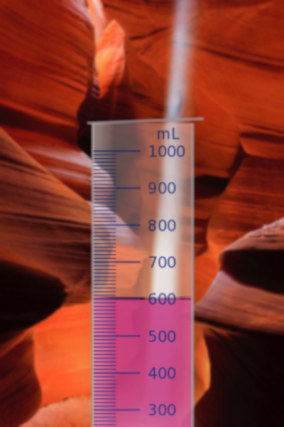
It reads 600 mL
